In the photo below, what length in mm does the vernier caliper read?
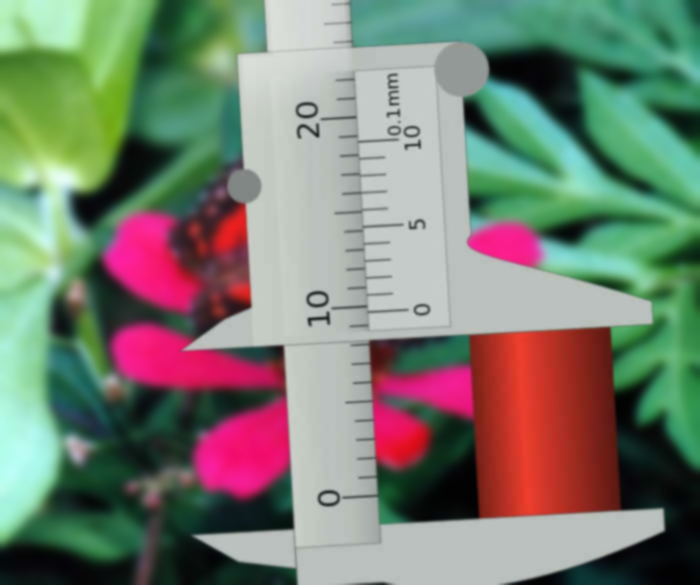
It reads 9.7 mm
